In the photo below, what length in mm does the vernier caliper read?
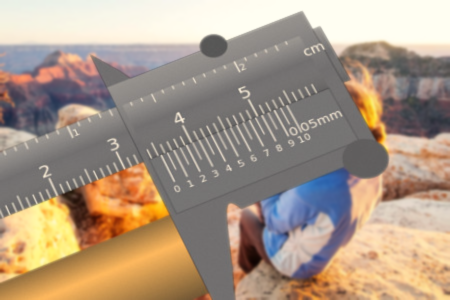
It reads 35.4 mm
